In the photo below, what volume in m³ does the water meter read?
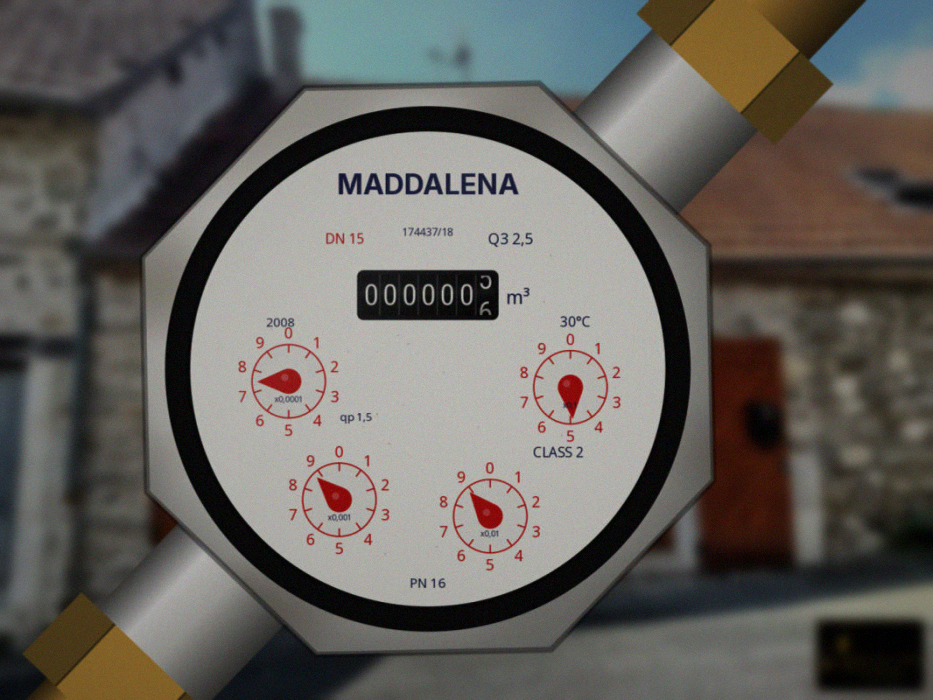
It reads 5.4887 m³
